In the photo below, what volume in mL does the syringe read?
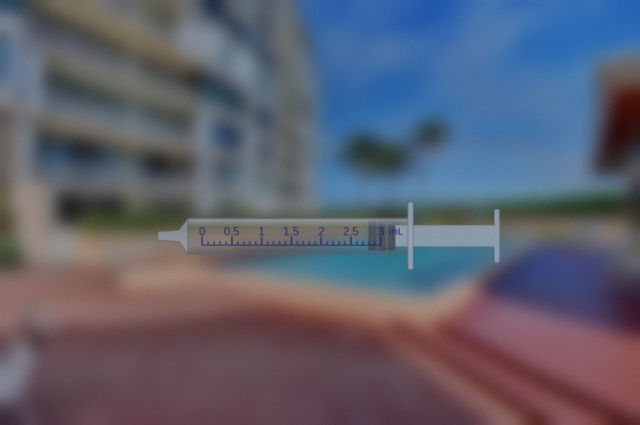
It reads 2.8 mL
